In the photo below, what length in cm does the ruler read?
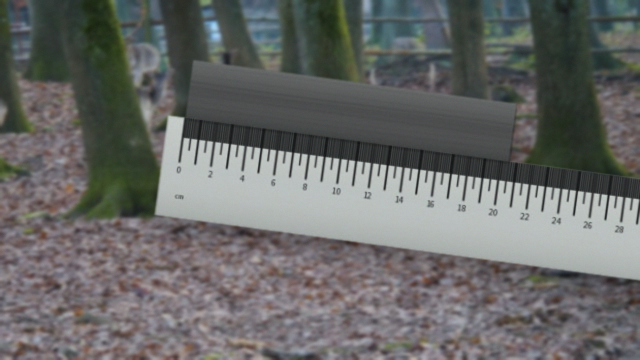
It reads 20.5 cm
